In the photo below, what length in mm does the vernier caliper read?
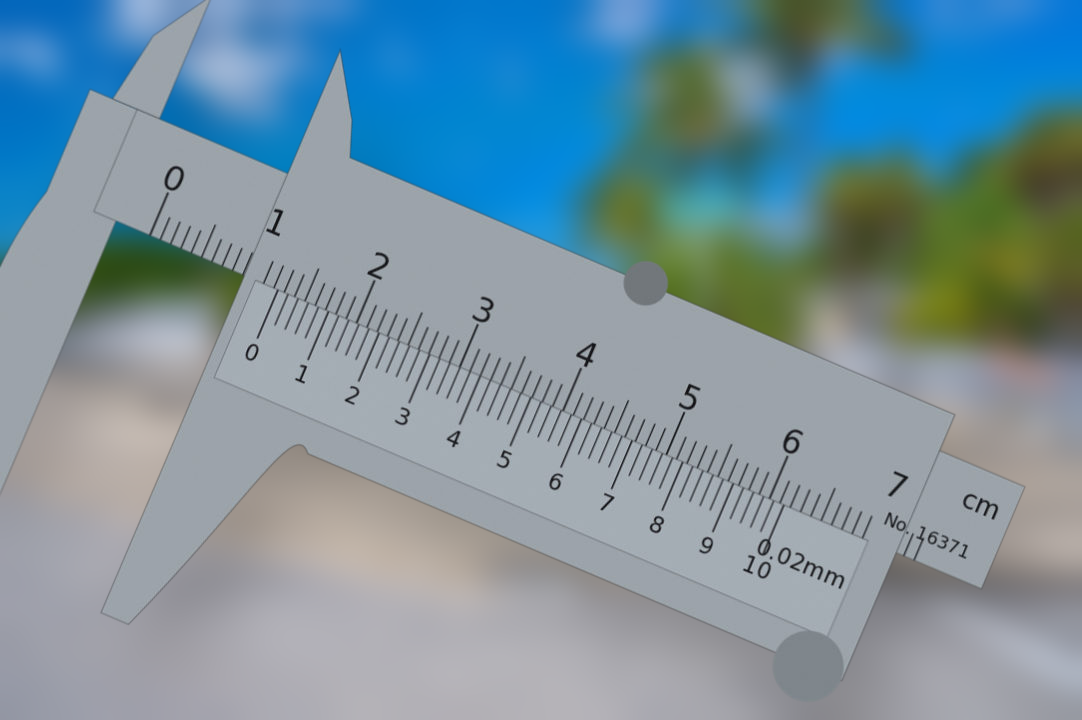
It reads 12.4 mm
